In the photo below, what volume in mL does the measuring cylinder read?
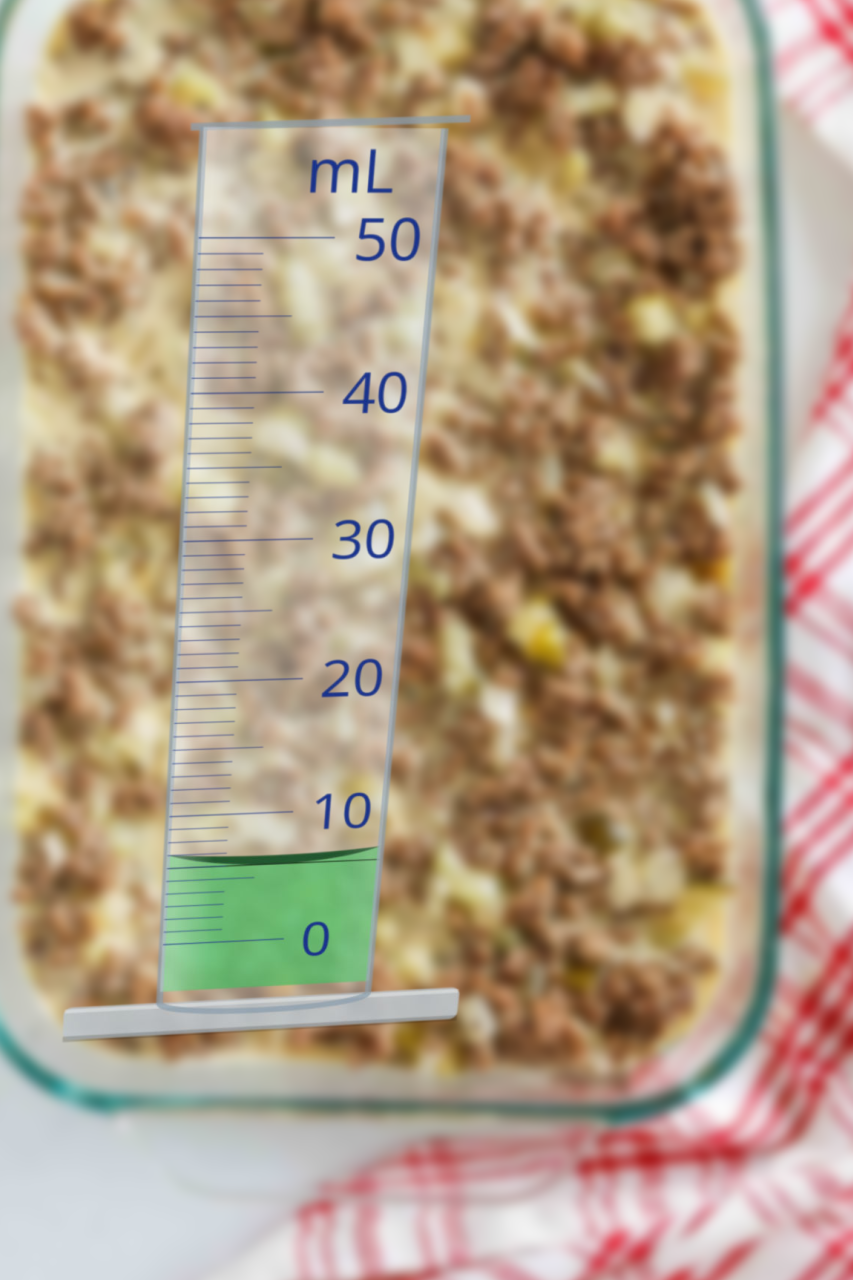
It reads 6 mL
